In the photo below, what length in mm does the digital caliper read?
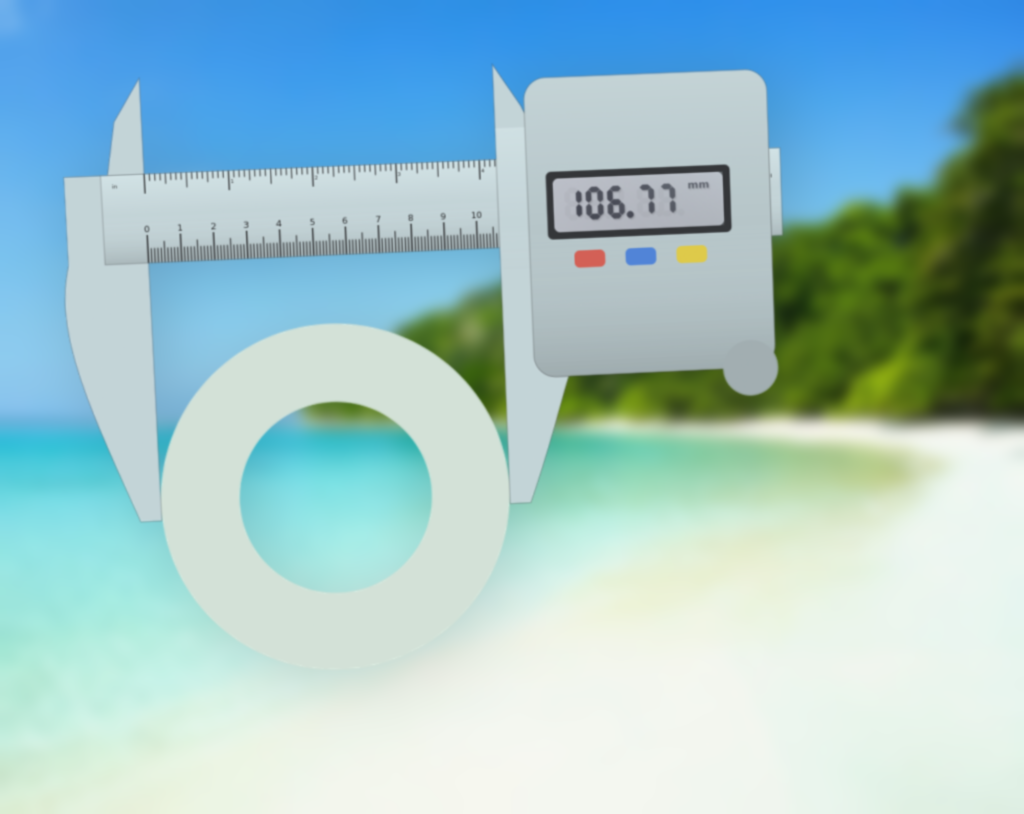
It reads 106.77 mm
